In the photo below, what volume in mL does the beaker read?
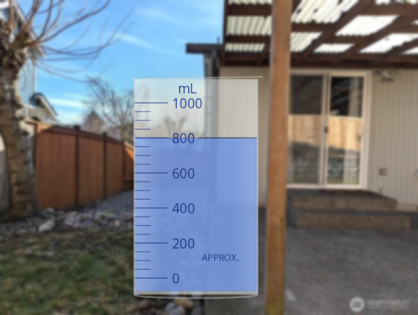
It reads 800 mL
